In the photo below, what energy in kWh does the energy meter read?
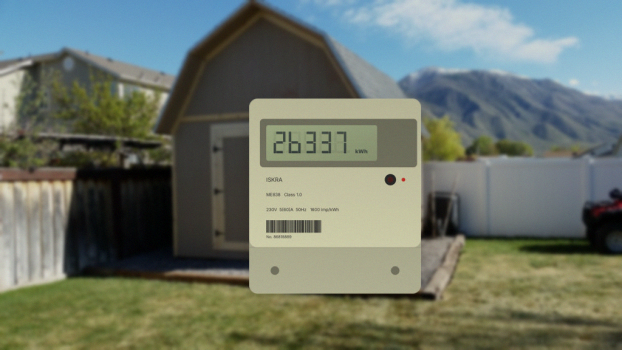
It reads 26337 kWh
